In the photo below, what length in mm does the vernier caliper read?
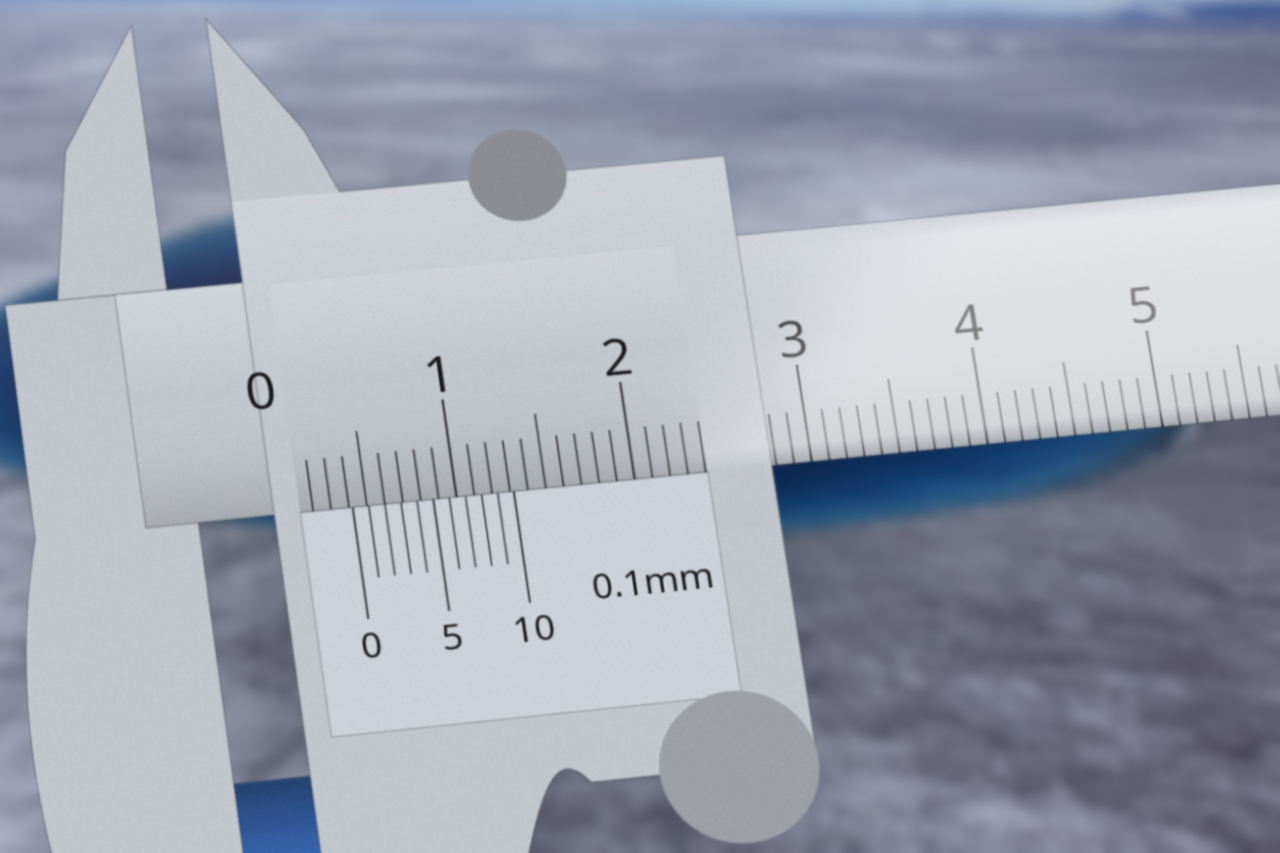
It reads 4.2 mm
